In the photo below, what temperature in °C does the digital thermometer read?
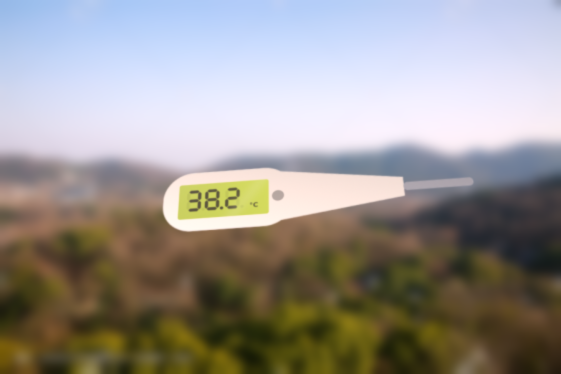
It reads 38.2 °C
